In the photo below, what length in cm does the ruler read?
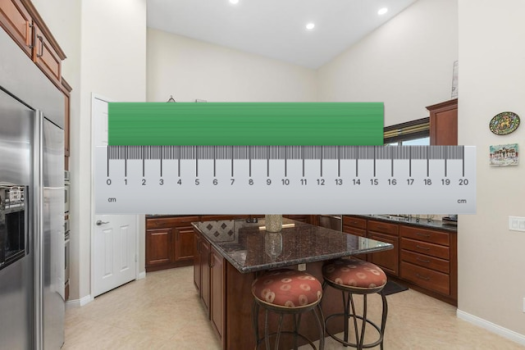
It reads 15.5 cm
